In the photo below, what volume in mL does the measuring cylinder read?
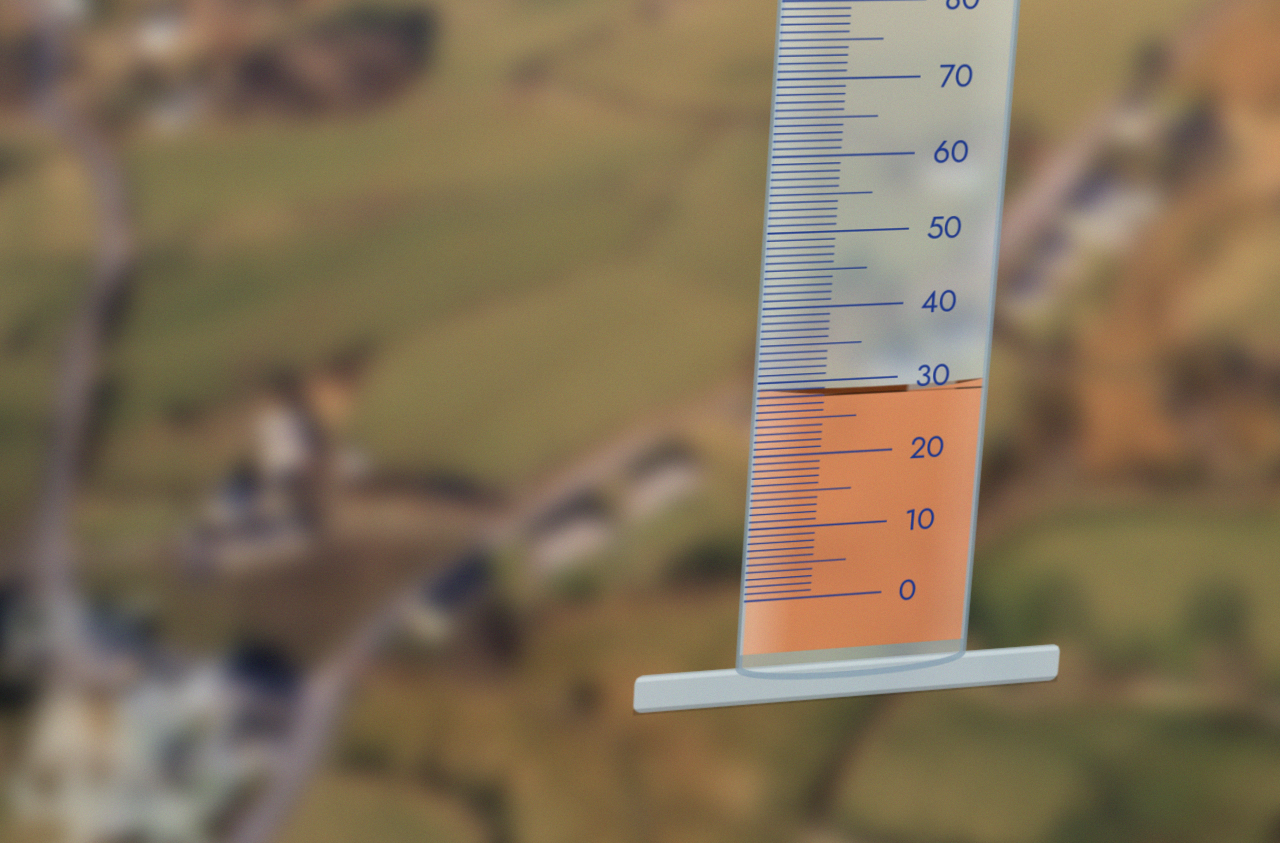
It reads 28 mL
